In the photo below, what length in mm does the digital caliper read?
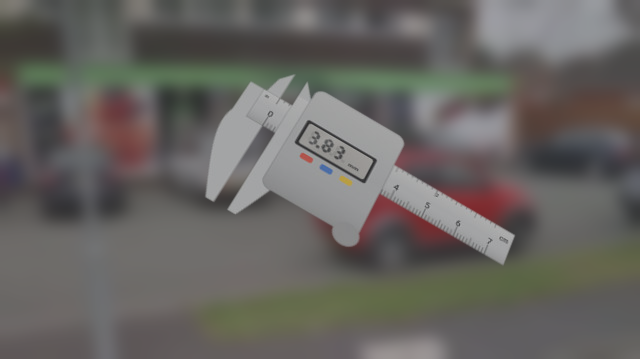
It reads 3.83 mm
